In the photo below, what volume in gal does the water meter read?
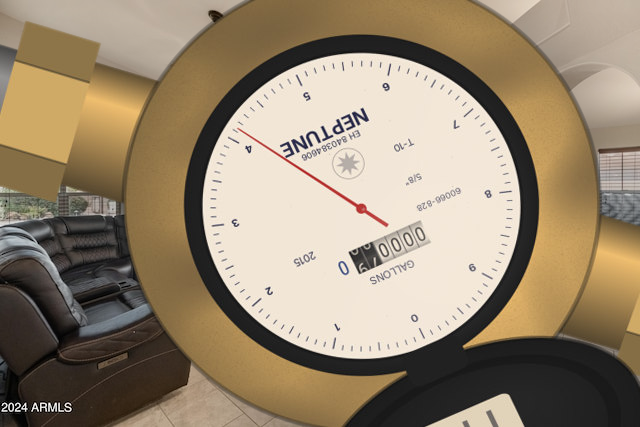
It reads 794.1 gal
